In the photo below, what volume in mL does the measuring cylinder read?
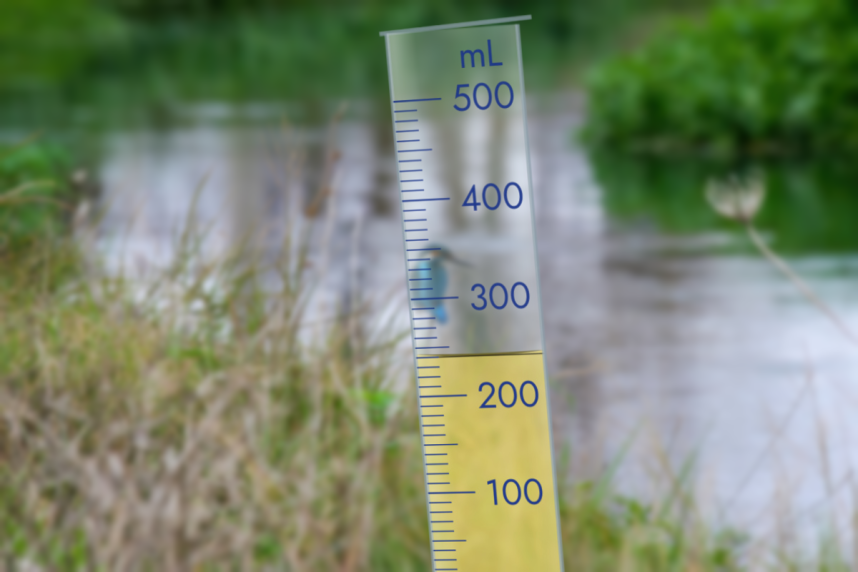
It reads 240 mL
